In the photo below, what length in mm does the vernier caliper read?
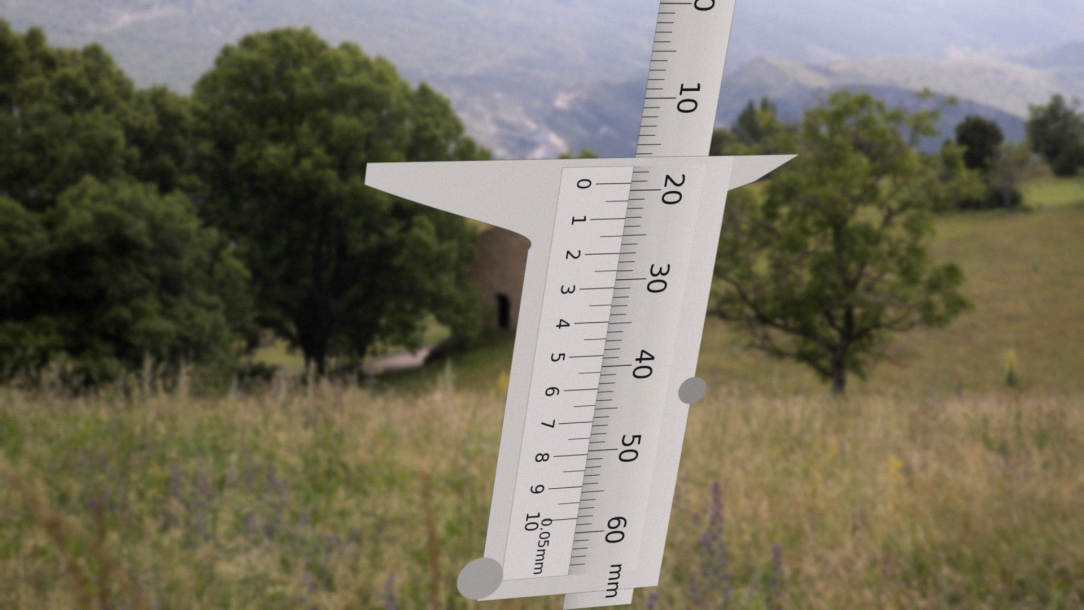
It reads 19.2 mm
